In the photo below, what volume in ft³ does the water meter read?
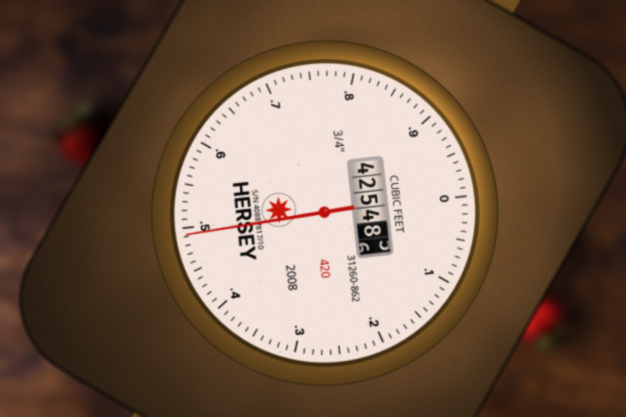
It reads 425485.49 ft³
